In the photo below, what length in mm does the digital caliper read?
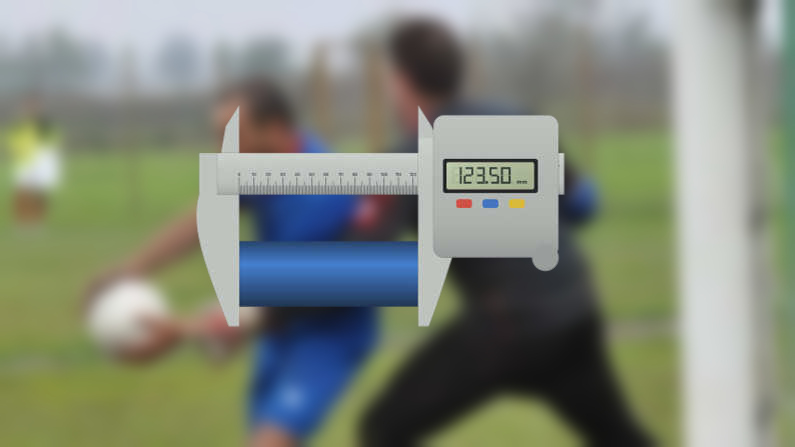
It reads 123.50 mm
